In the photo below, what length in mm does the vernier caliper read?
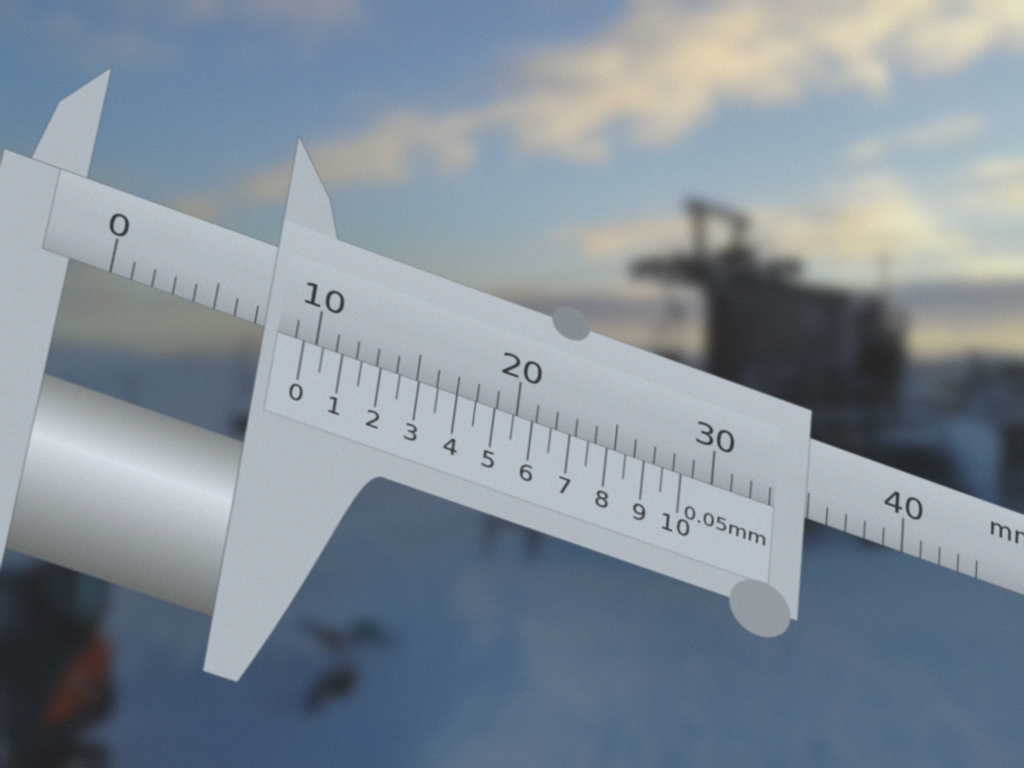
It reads 9.4 mm
